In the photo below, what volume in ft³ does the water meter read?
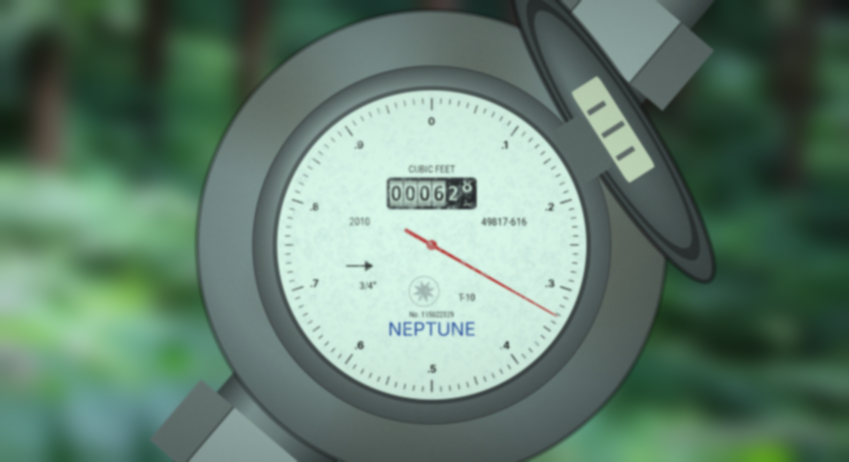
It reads 628.33 ft³
